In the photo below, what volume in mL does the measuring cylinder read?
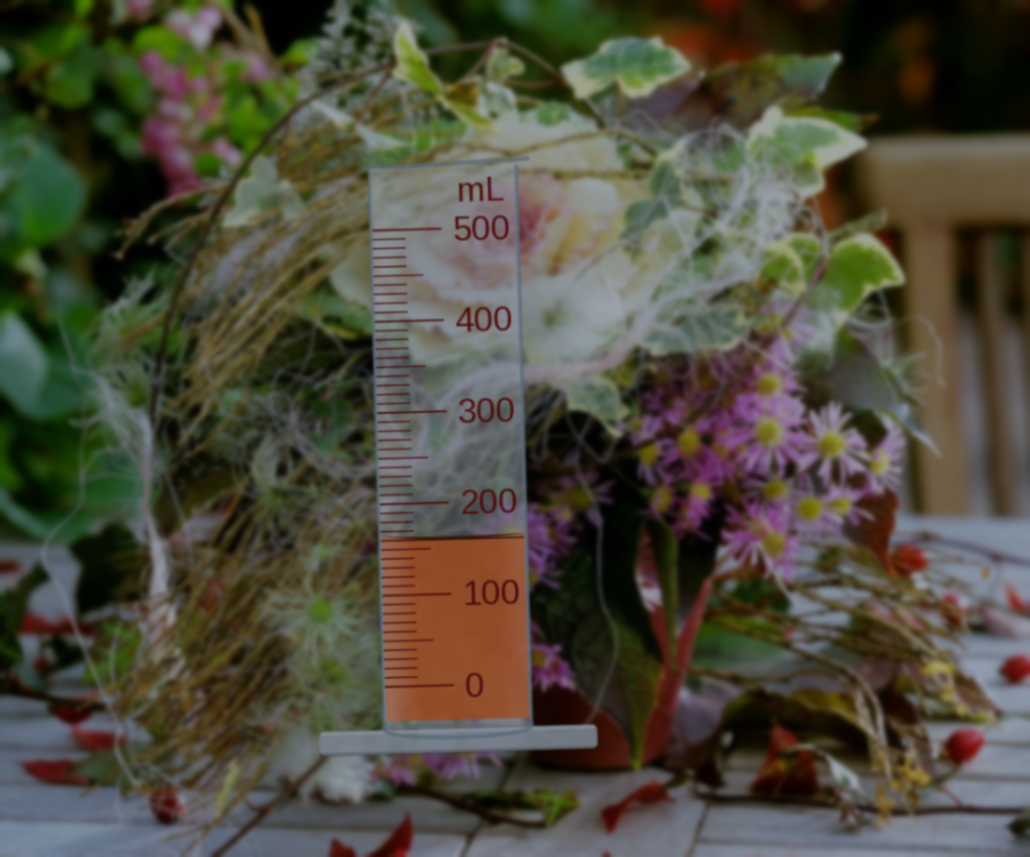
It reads 160 mL
